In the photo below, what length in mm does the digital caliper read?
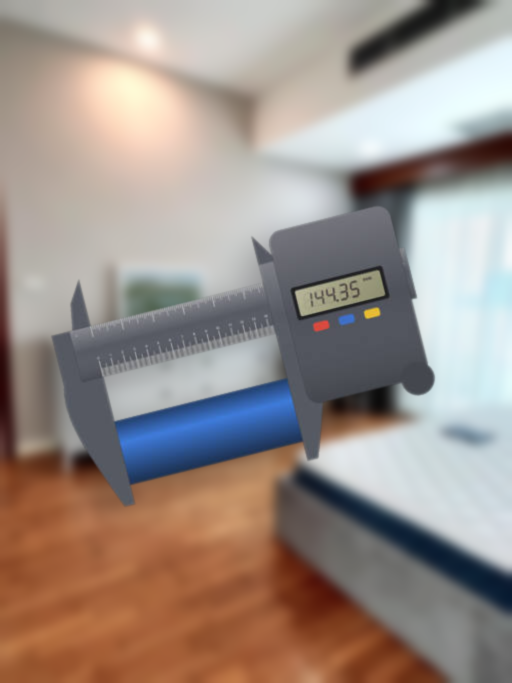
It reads 144.35 mm
